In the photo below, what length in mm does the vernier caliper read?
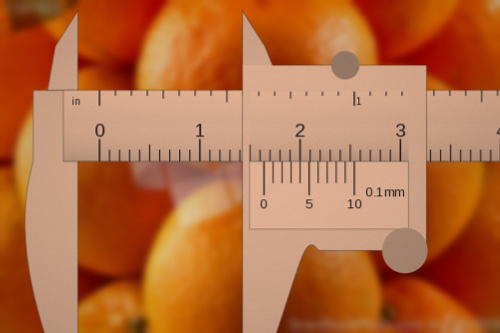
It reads 16.4 mm
